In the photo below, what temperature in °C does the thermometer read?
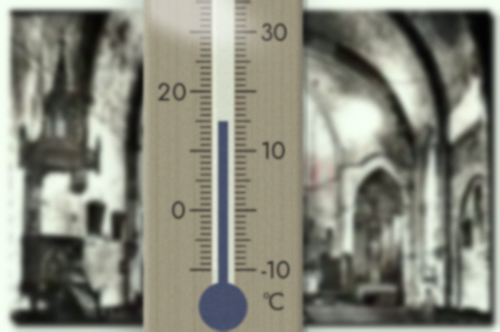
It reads 15 °C
